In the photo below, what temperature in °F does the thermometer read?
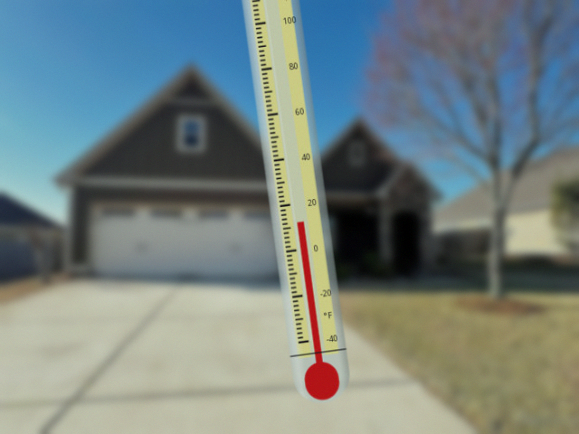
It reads 12 °F
